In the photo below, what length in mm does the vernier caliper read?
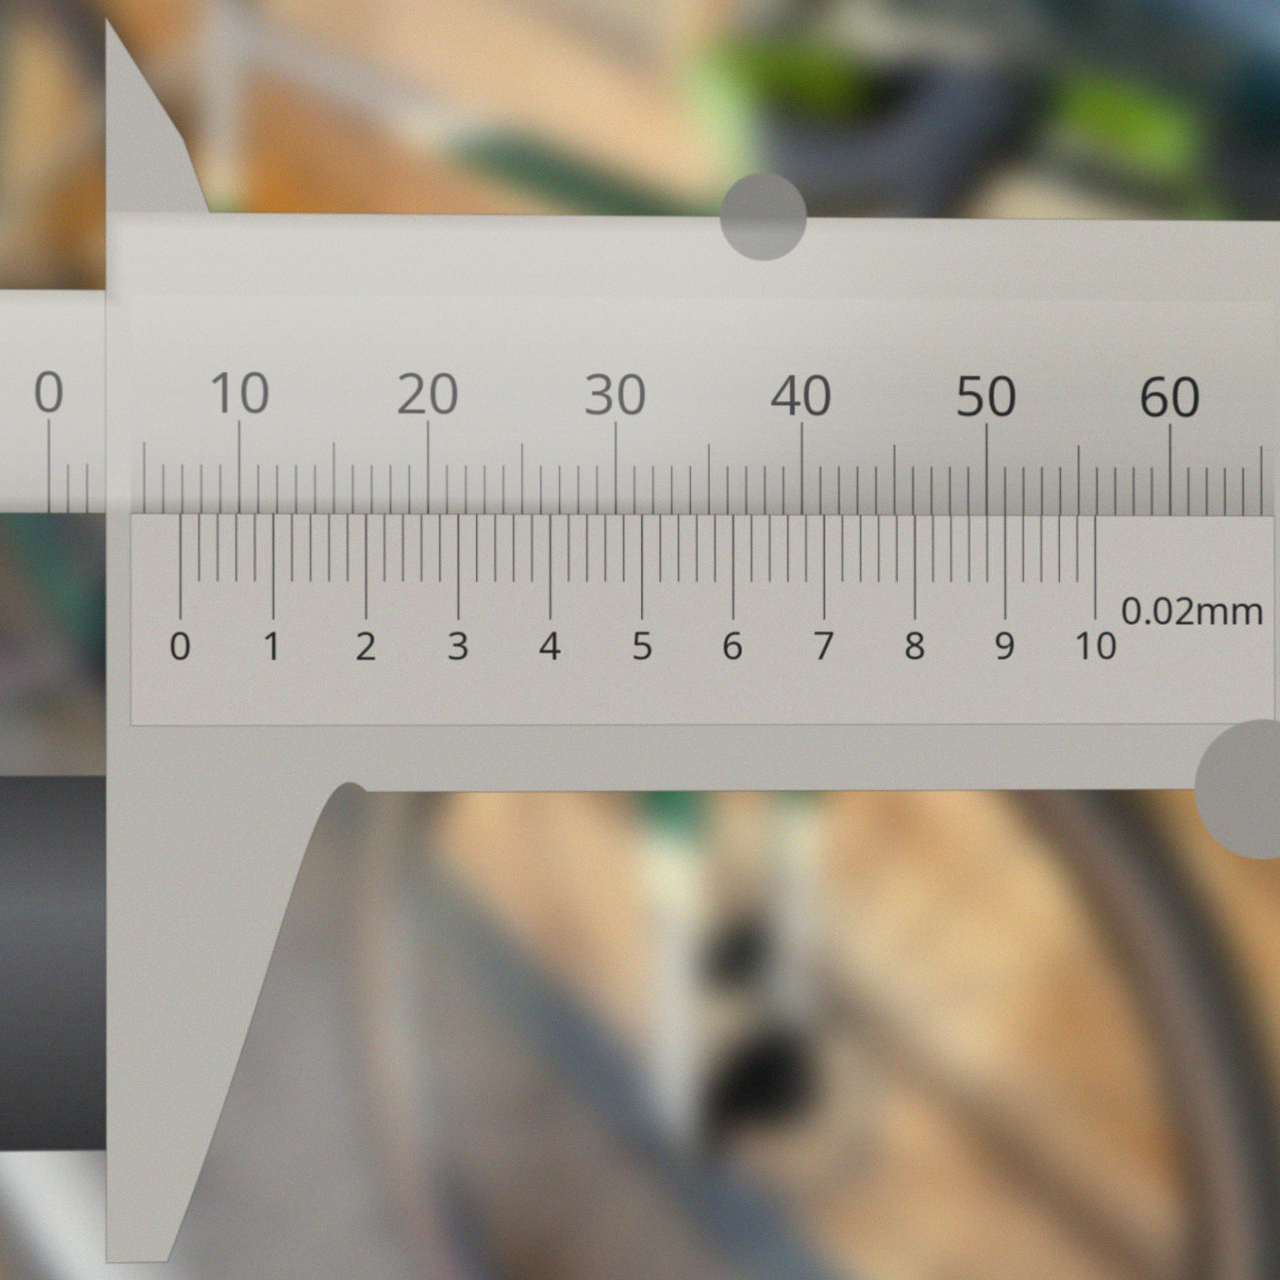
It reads 6.9 mm
